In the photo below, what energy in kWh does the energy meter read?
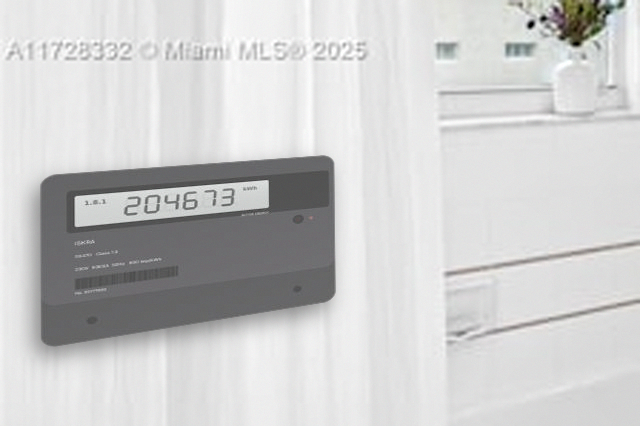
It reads 204673 kWh
